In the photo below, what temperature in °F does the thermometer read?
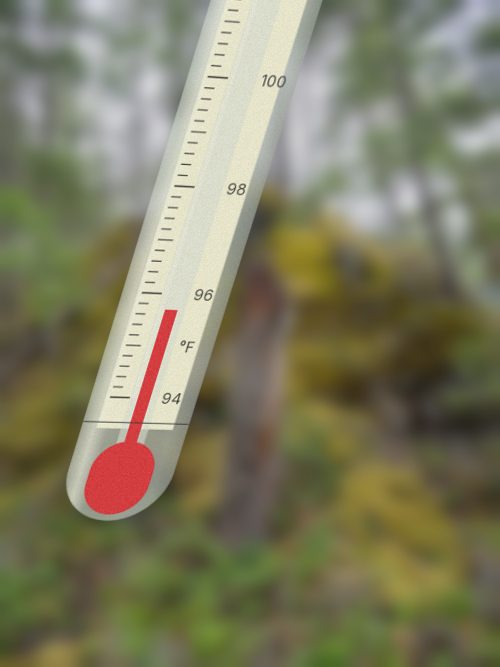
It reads 95.7 °F
